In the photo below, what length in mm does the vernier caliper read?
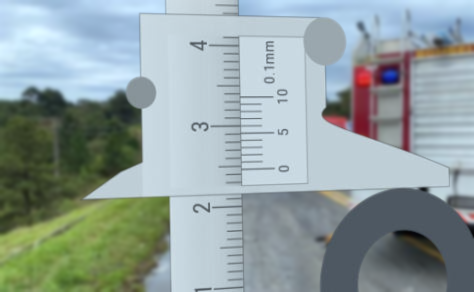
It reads 24.6 mm
